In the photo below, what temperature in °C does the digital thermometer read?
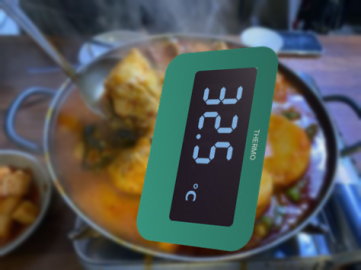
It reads 32.5 °C
